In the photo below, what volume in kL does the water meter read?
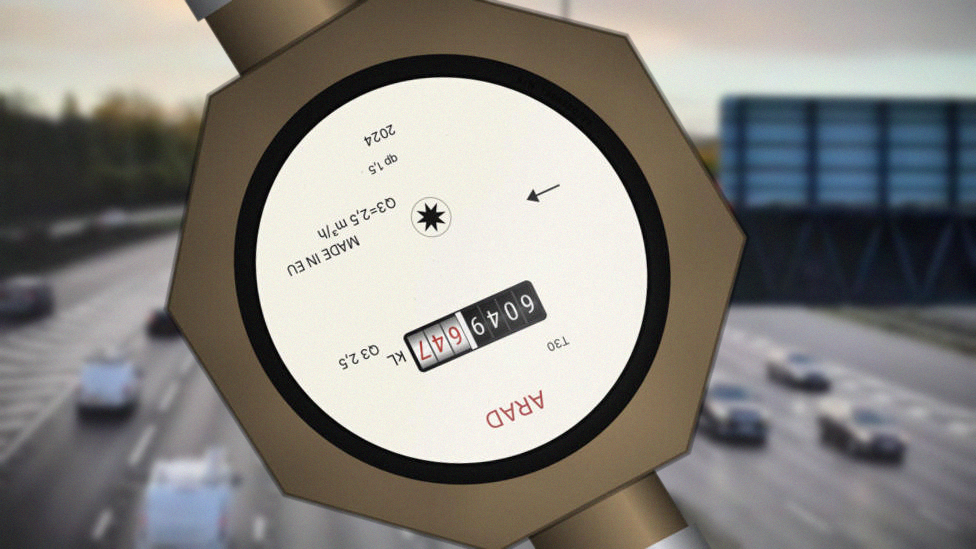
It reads 6049.647 kL
